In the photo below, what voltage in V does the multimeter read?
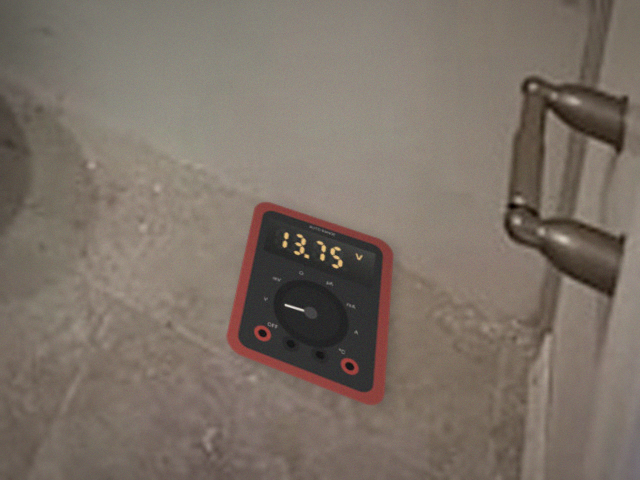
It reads 13.75 V
